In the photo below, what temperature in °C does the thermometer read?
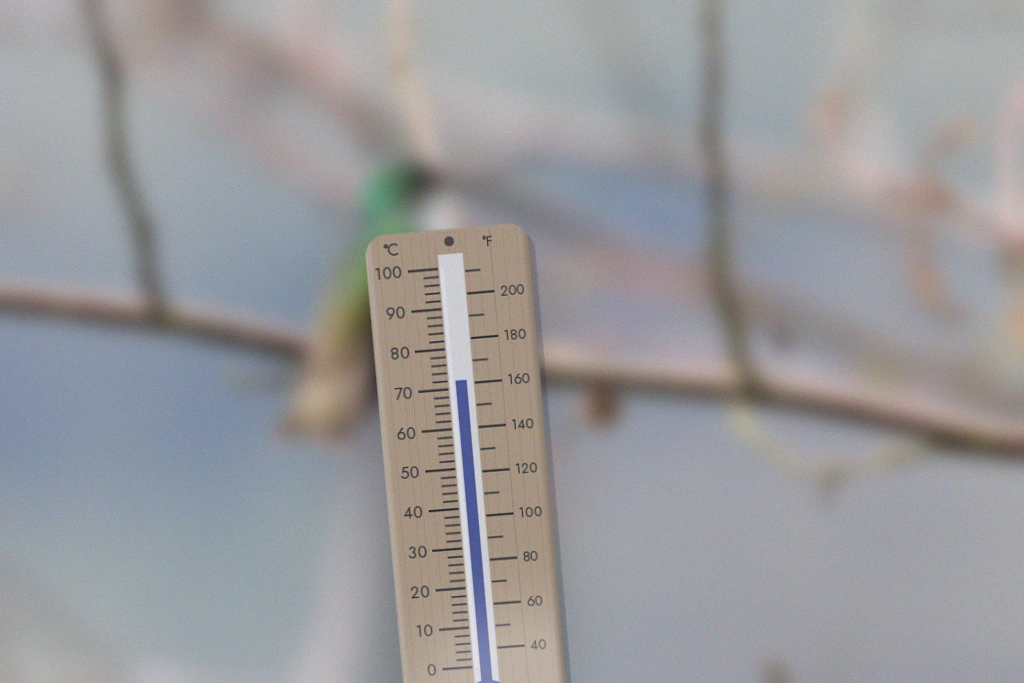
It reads 72 °C
